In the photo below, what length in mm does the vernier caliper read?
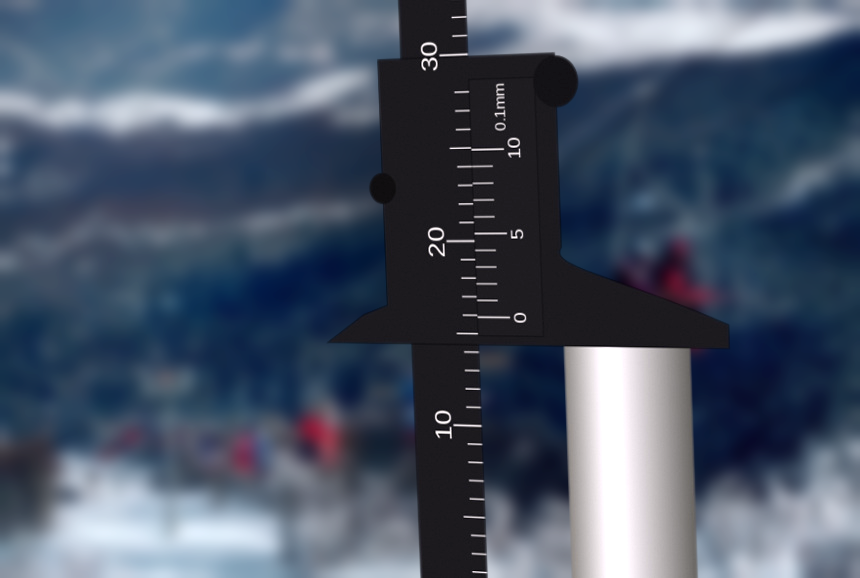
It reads 15.9 mm
